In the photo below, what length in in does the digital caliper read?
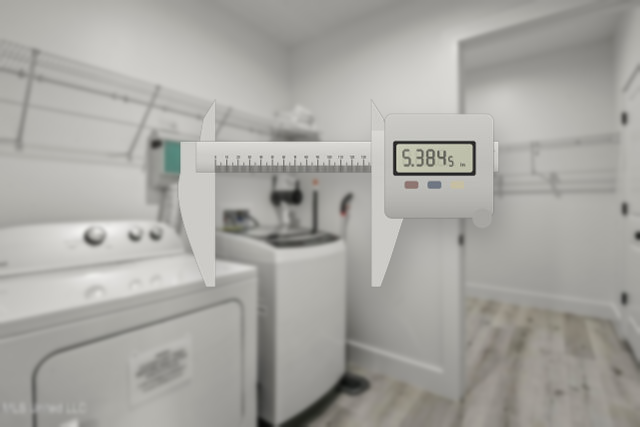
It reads 5.3845 in
